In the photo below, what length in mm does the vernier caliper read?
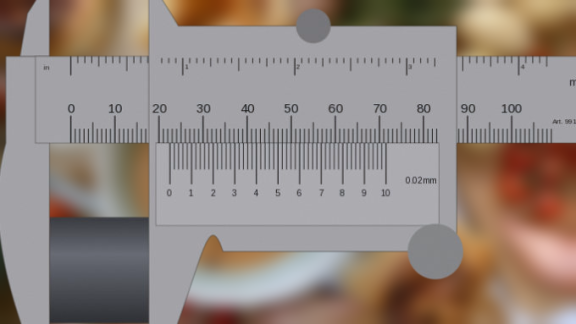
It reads 22.5 mm
